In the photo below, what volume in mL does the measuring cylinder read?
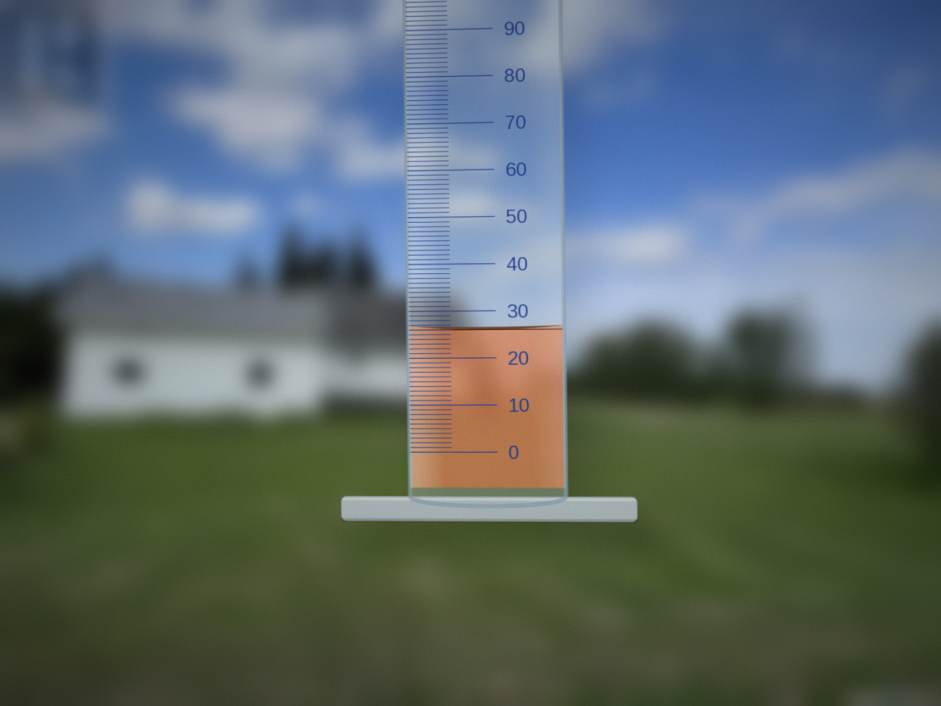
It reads 26 mL
